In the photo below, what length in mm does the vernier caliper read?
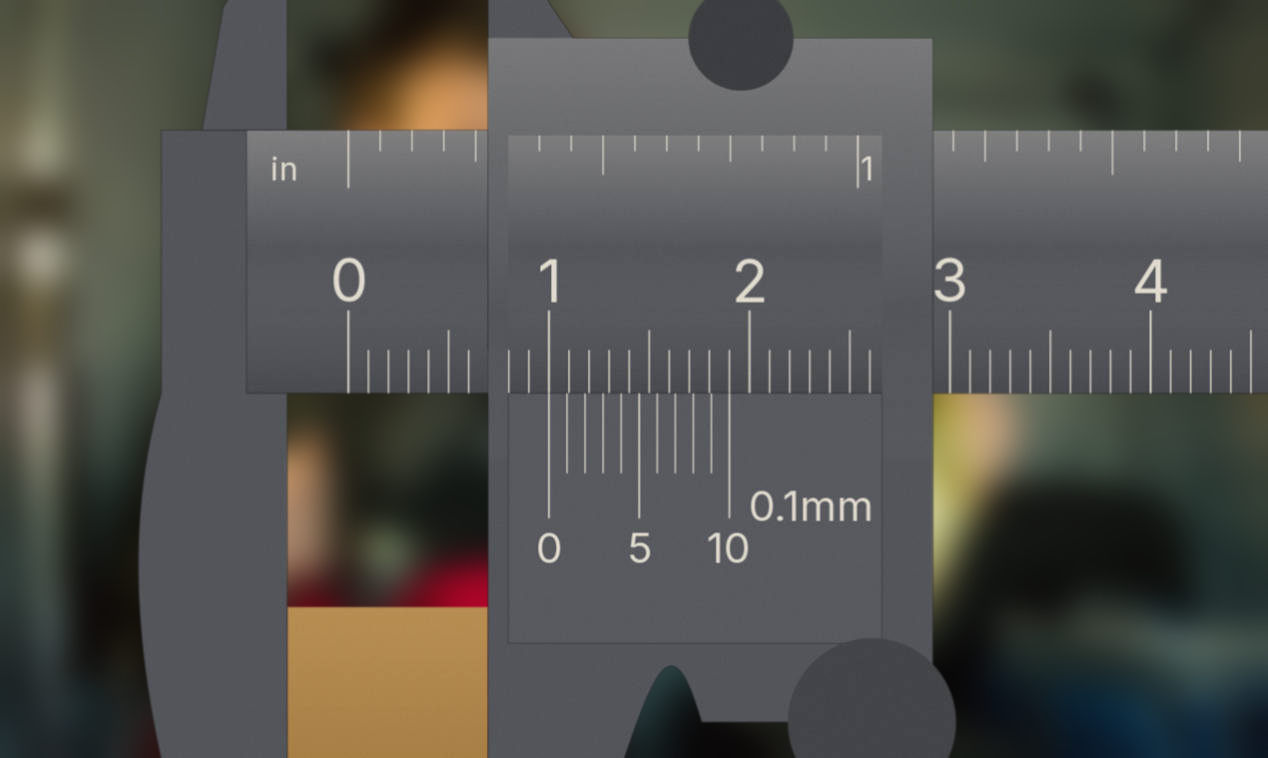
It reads 10.0 mm
